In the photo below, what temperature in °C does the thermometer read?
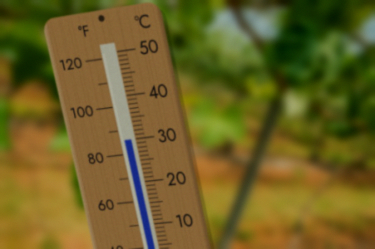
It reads 30 °C
